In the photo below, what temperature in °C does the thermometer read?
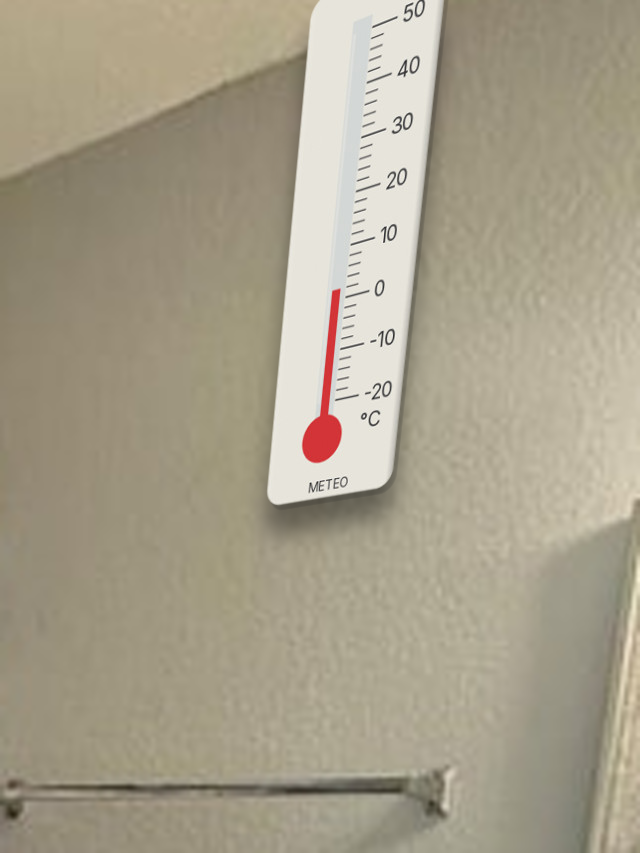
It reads 2 °C
